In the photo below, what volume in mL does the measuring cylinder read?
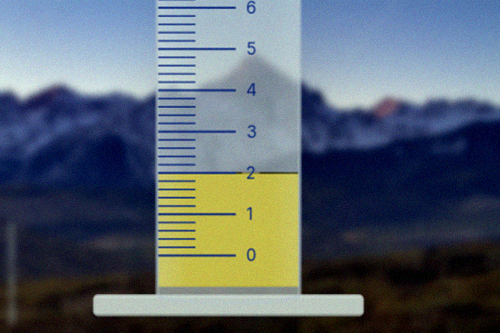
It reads 2 mL
